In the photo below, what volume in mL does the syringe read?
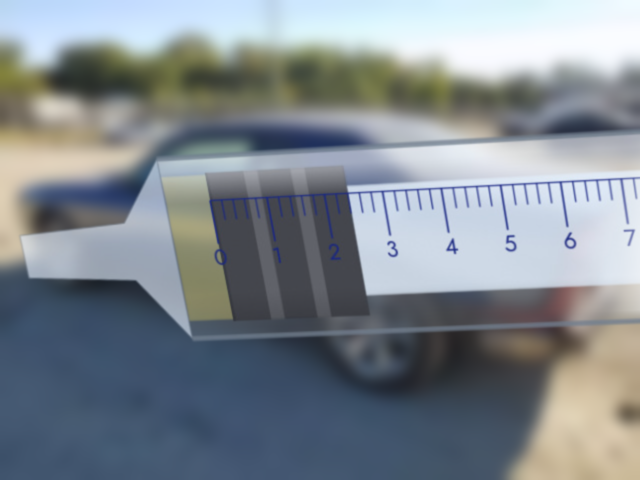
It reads 0 mL
